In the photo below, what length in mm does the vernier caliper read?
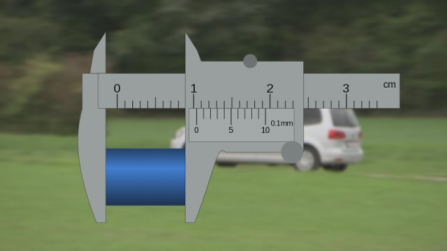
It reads 10.4 mm
